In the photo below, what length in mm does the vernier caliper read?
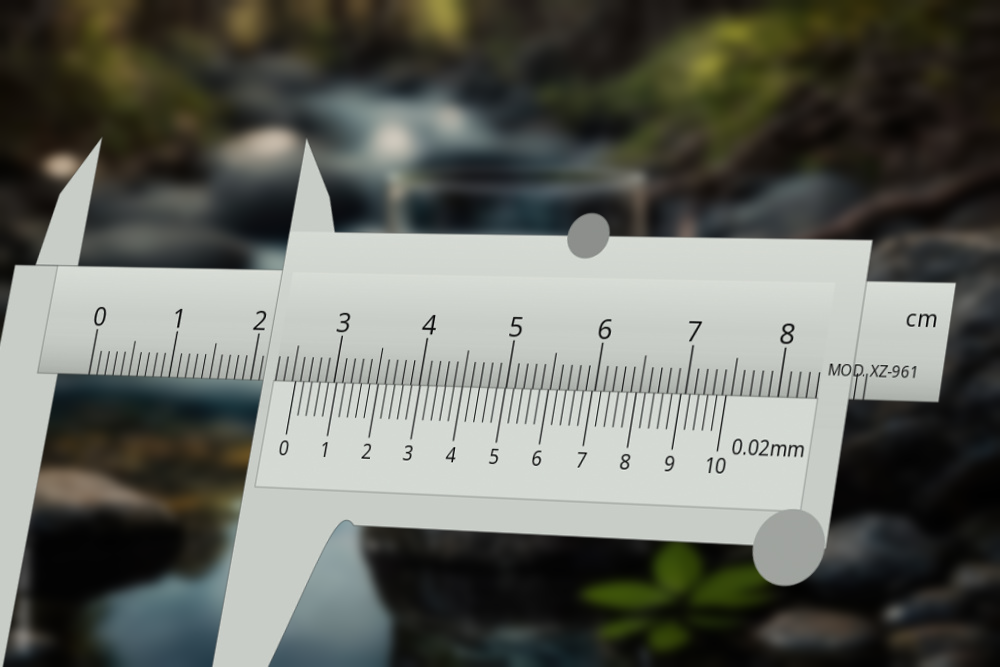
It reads 25.4 mm
